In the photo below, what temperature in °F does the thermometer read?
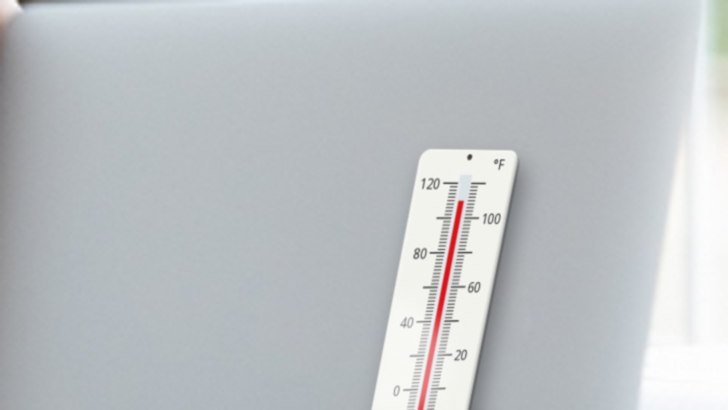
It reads 110 °F
